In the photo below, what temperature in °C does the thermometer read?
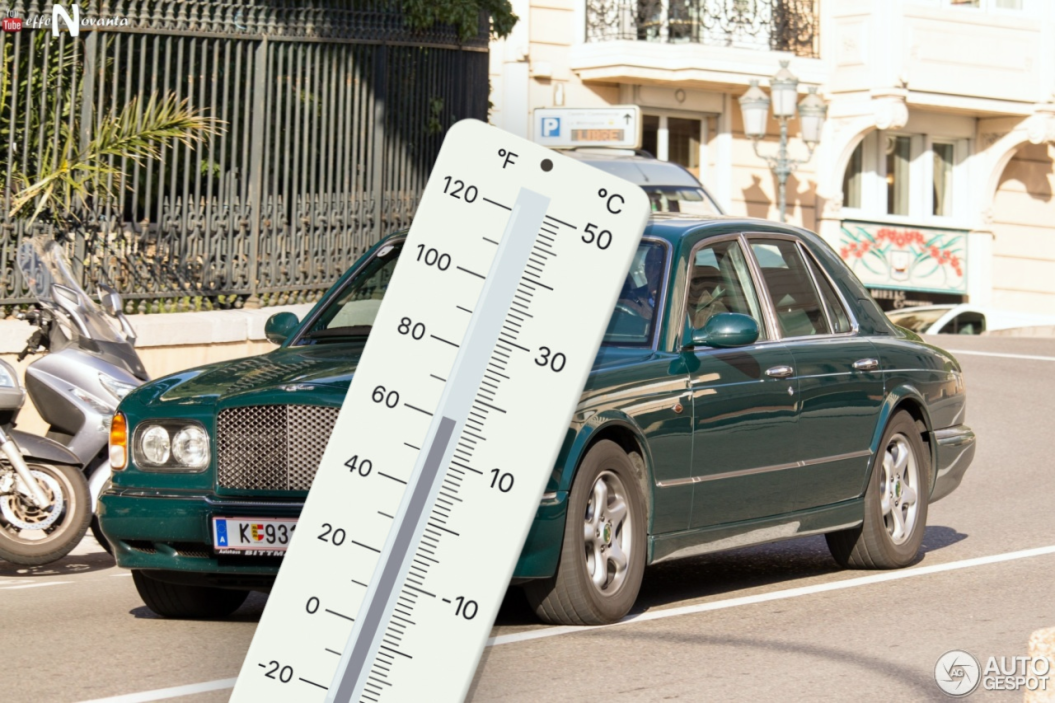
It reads 16 °C
